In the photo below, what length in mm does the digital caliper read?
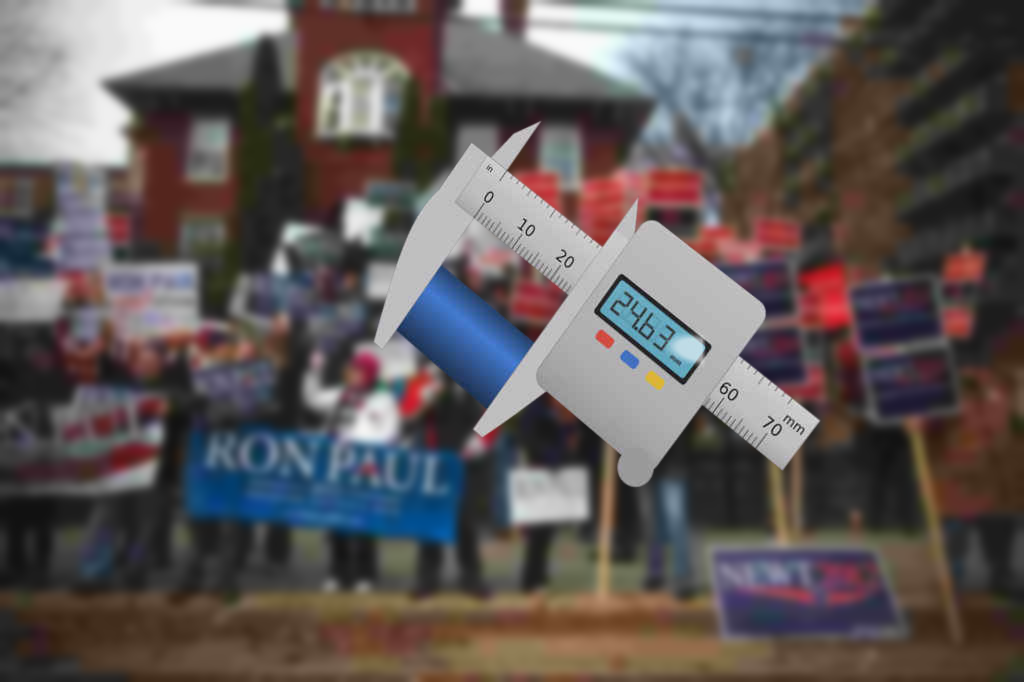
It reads 24.63 mm
